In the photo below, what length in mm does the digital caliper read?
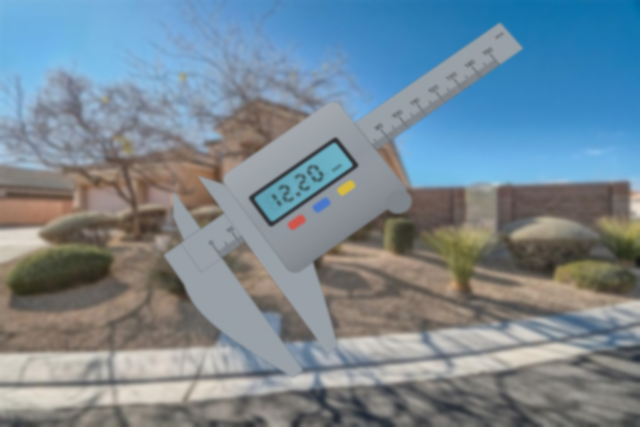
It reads 12.20 mm
